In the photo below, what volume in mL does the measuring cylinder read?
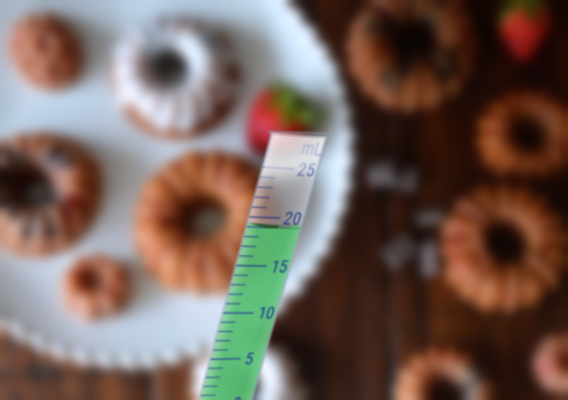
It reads 19 mL
